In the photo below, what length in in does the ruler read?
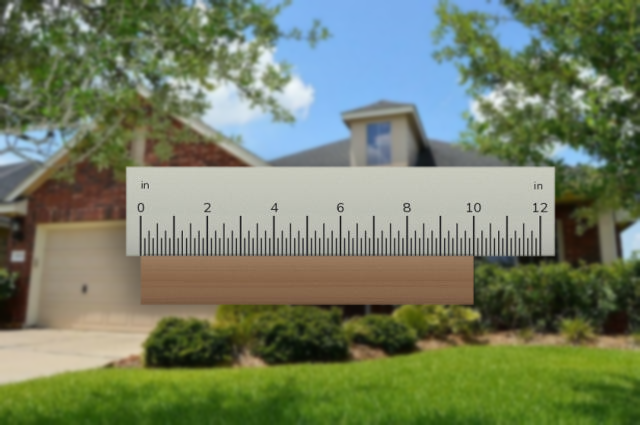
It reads 10 in
